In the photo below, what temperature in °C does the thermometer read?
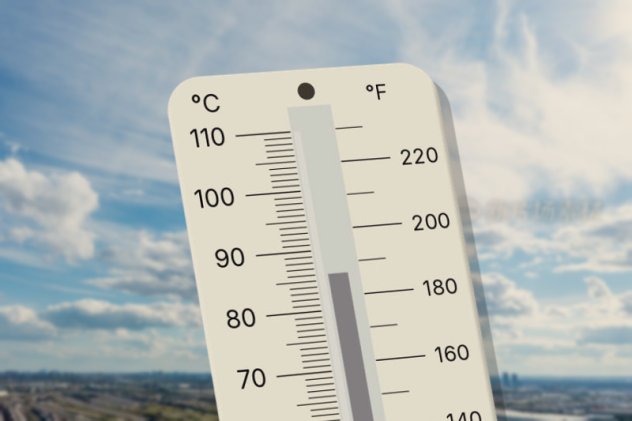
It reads 86 °C
